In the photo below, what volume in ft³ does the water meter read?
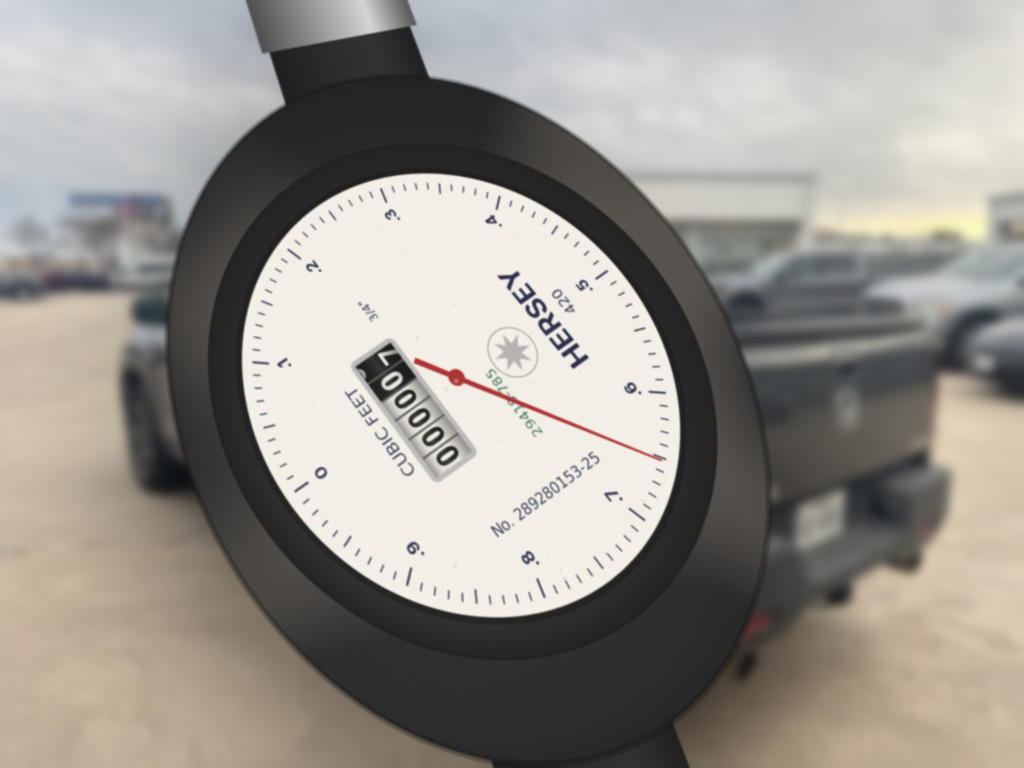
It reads 6.65 ft³
